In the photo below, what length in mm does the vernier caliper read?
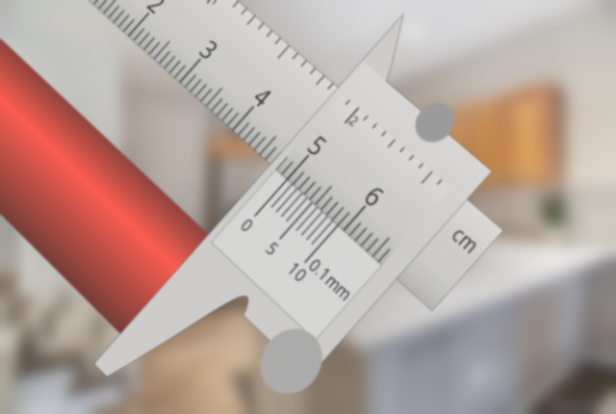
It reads 50.0 mm
